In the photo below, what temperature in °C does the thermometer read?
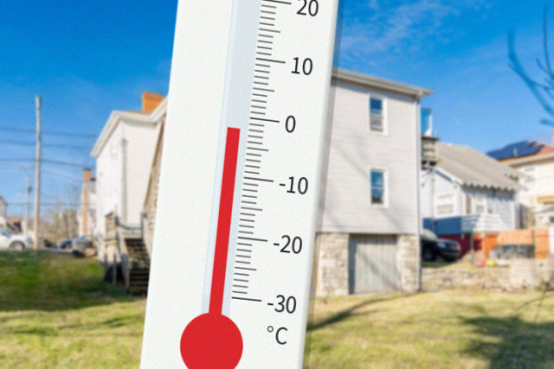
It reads -2 °C
